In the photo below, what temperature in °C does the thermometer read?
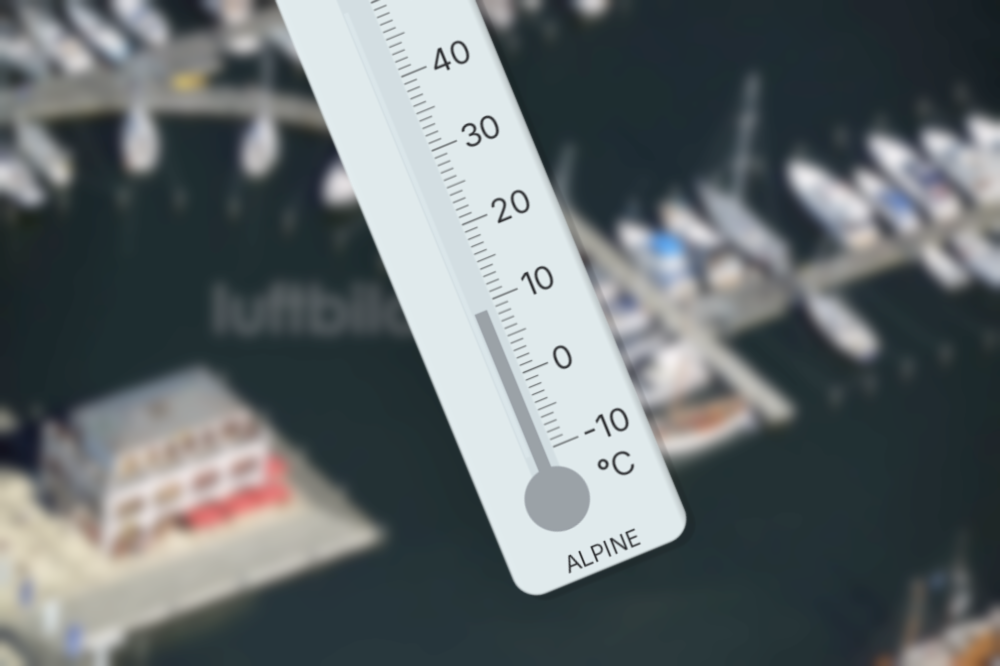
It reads 9 °C
